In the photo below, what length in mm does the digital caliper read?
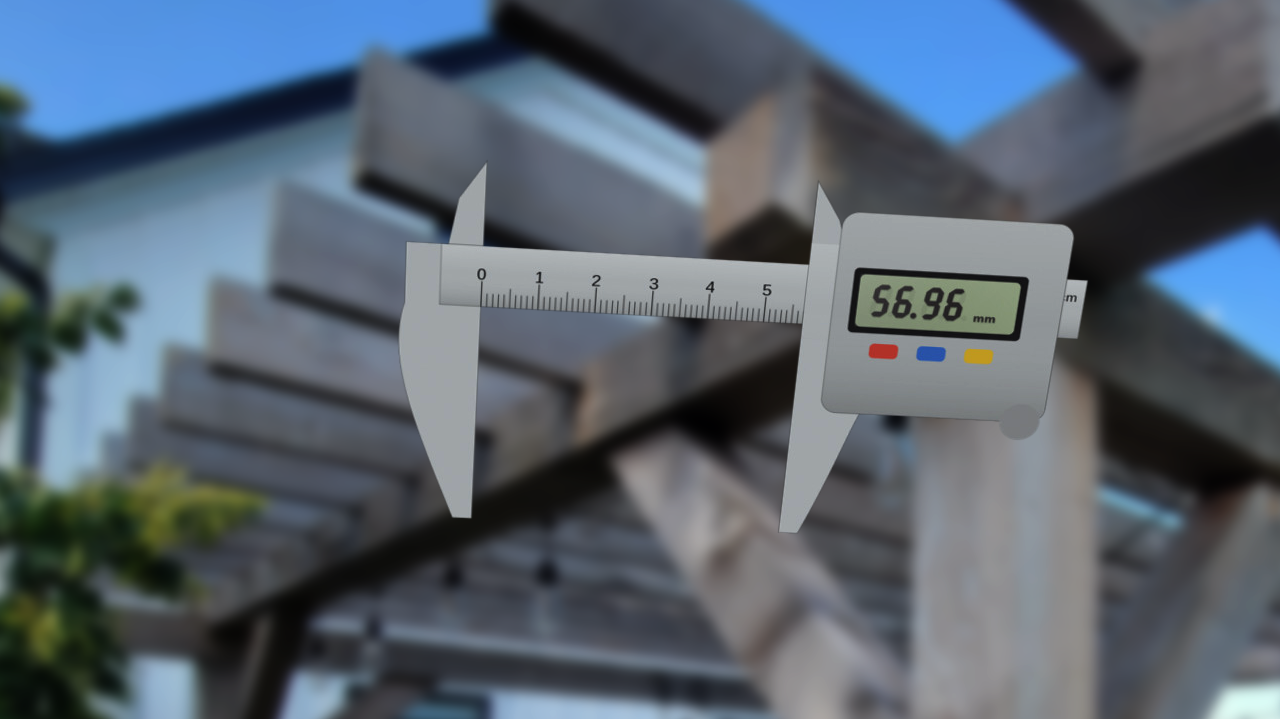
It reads 56.96 mm
